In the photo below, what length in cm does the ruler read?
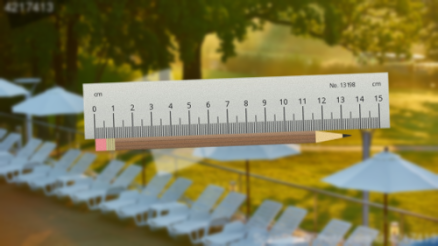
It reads 13.5 cm
